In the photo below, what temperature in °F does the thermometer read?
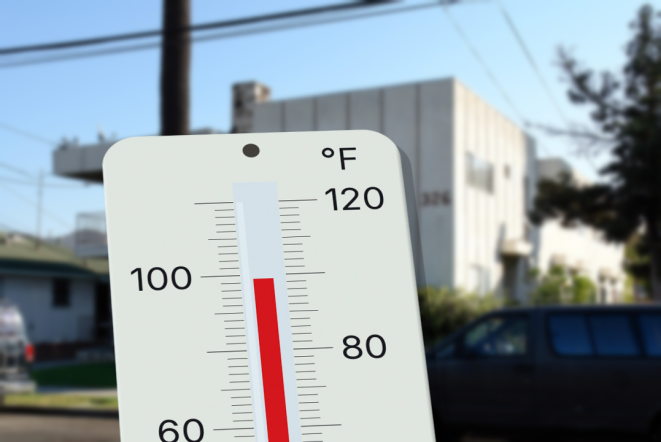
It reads 99 °F
